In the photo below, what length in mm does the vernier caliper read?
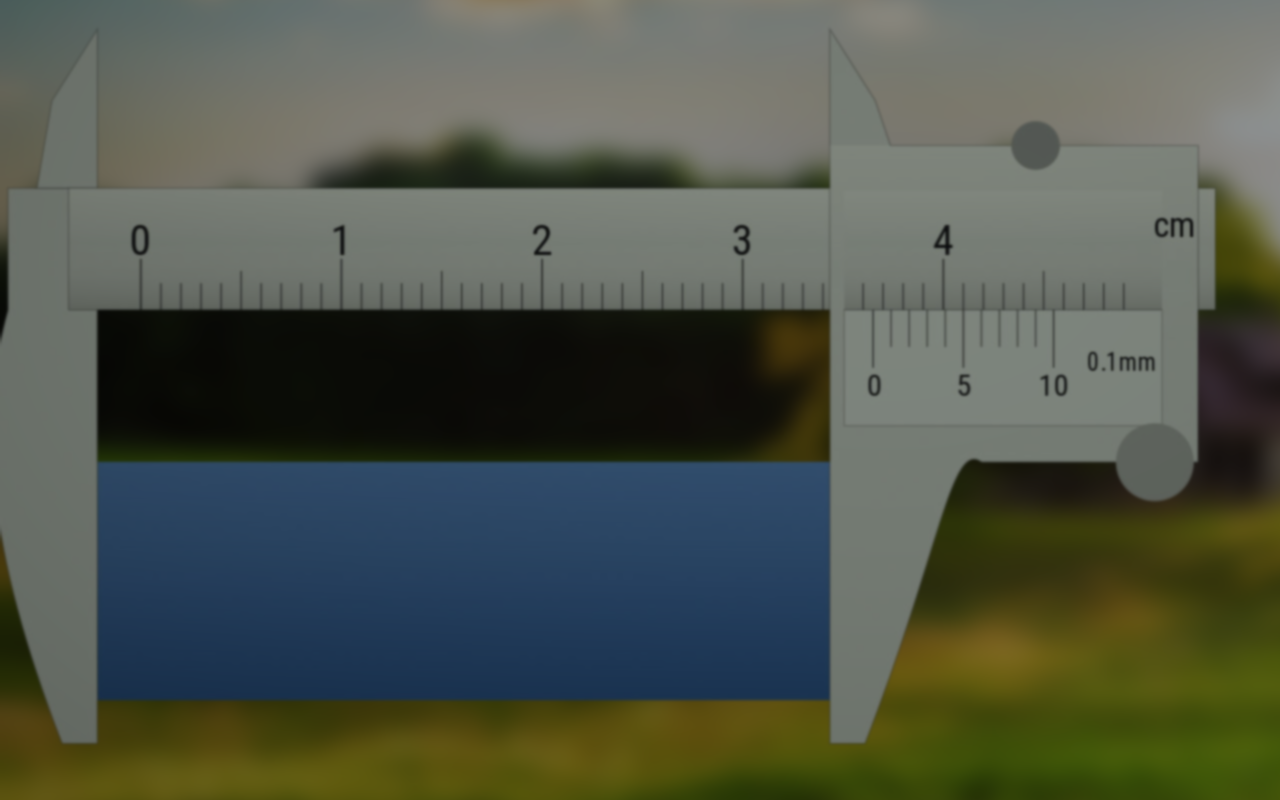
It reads 36.5 mm
